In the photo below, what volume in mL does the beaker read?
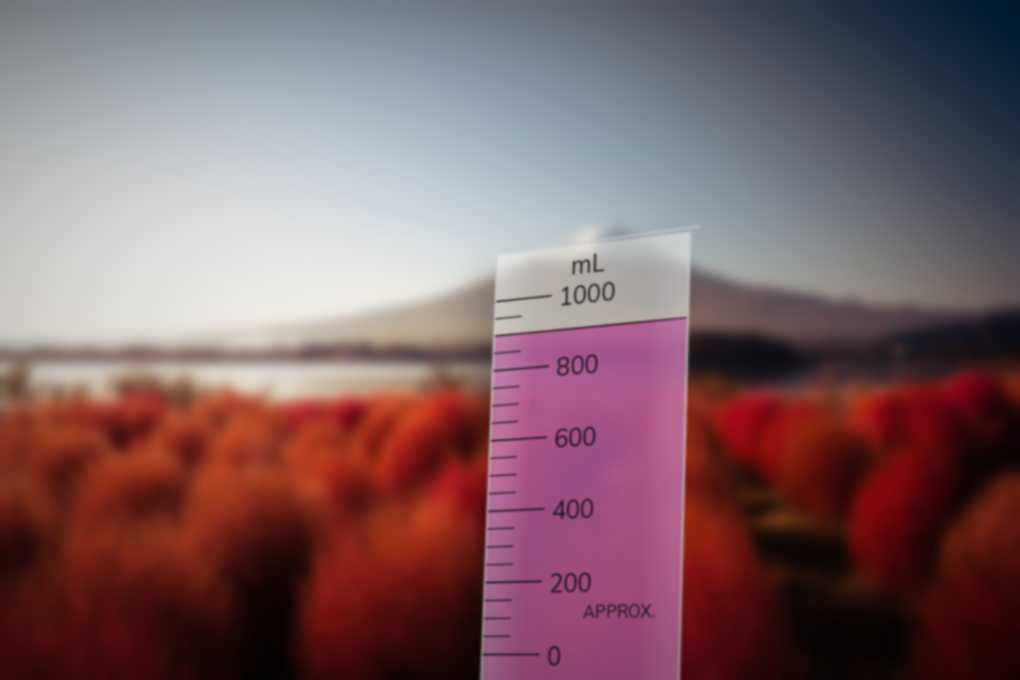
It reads 900 mL
